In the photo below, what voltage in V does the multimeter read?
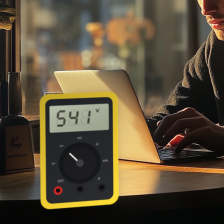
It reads 541 V
